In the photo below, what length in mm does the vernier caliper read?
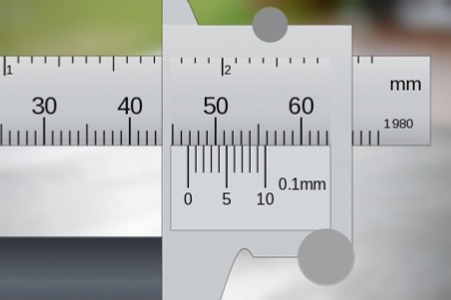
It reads 46.8 mm
